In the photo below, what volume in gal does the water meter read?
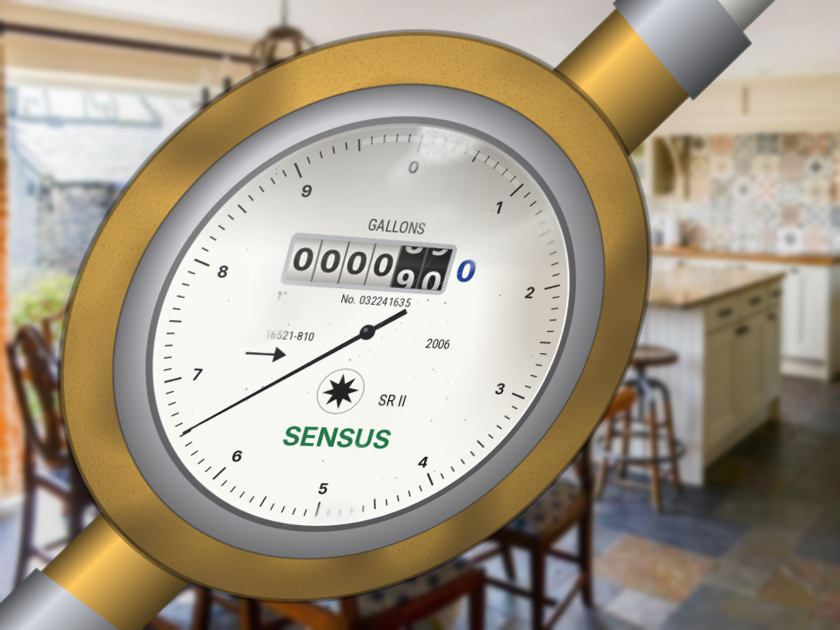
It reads 896.5 gal
